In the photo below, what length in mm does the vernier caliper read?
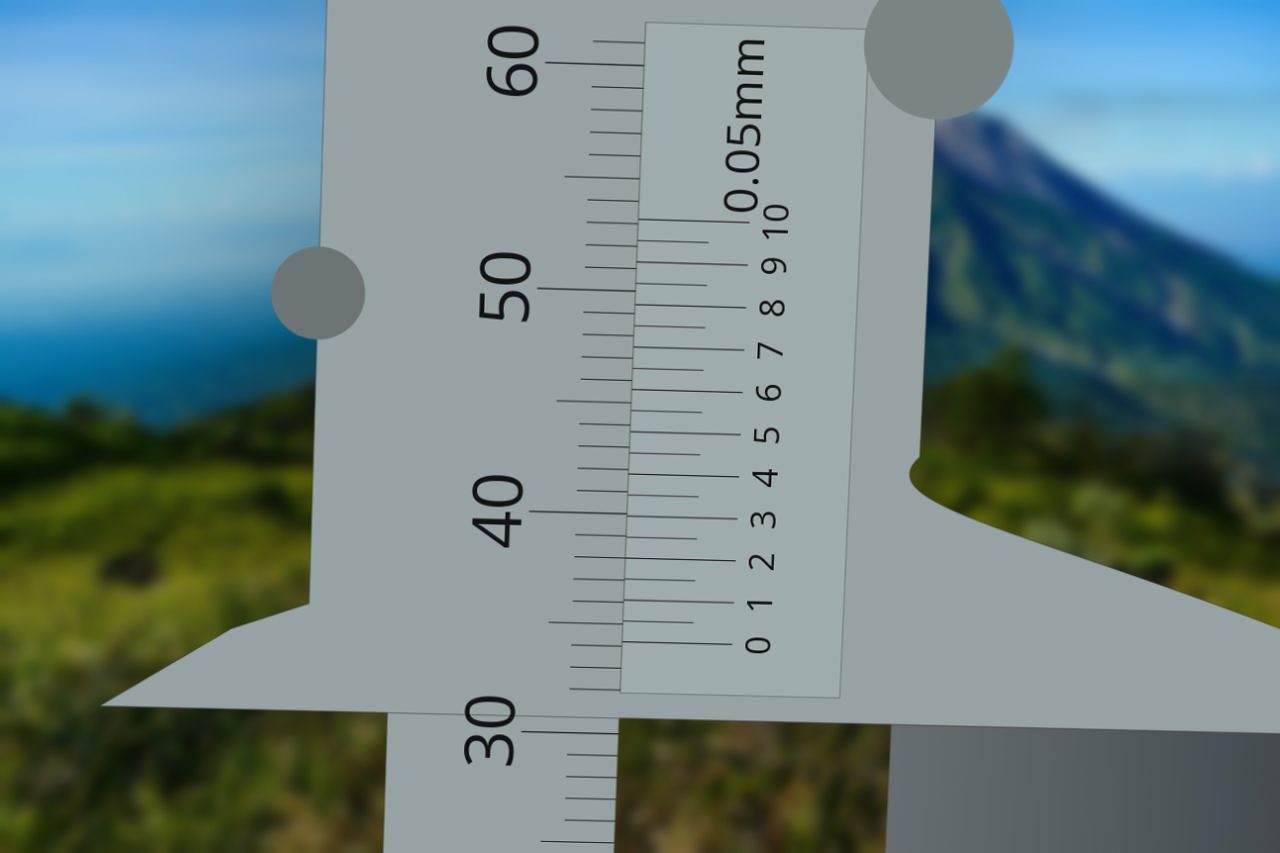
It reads 34.2 mm
